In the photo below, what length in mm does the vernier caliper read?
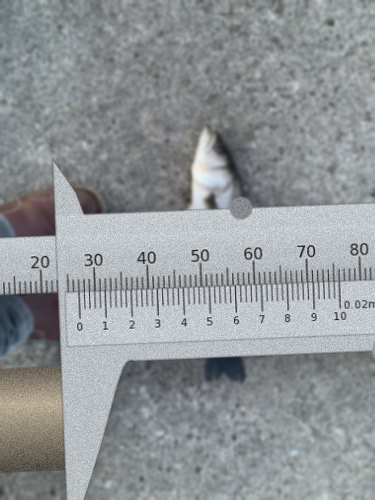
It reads 27.0 mm
